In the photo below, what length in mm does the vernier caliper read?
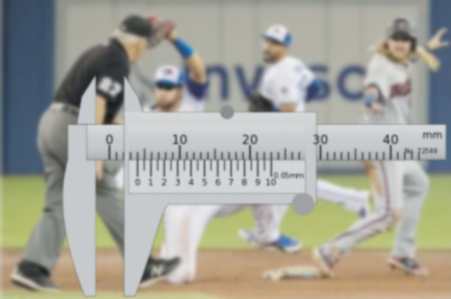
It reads 4.0 mm
